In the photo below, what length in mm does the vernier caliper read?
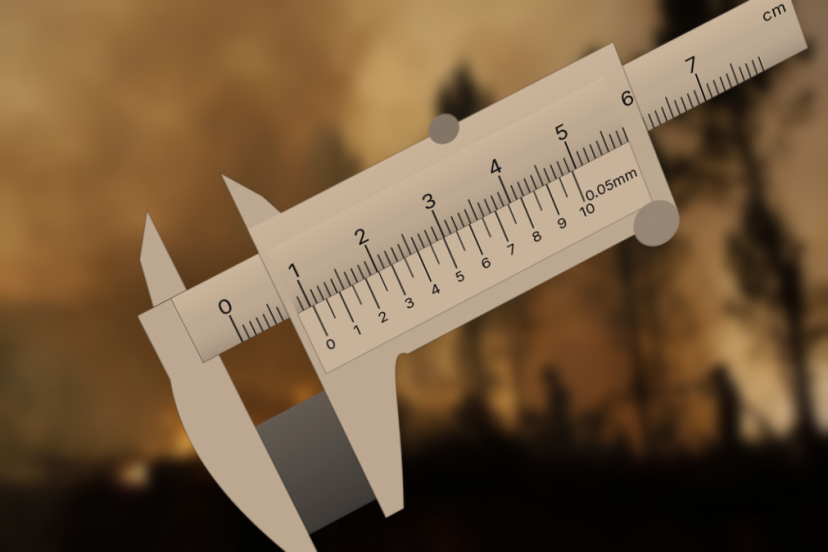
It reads 10.4 mm
